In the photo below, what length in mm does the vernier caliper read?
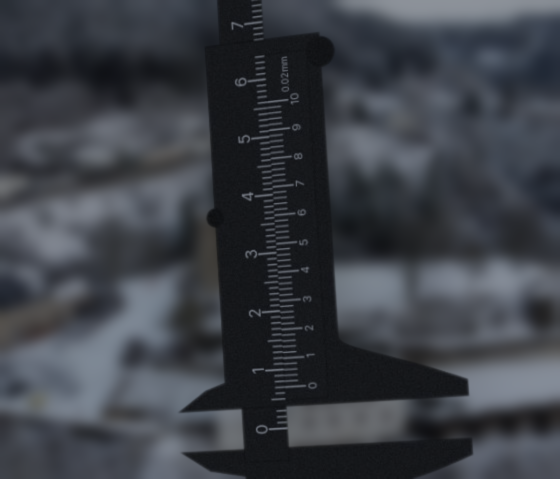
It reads 7.0 mm
